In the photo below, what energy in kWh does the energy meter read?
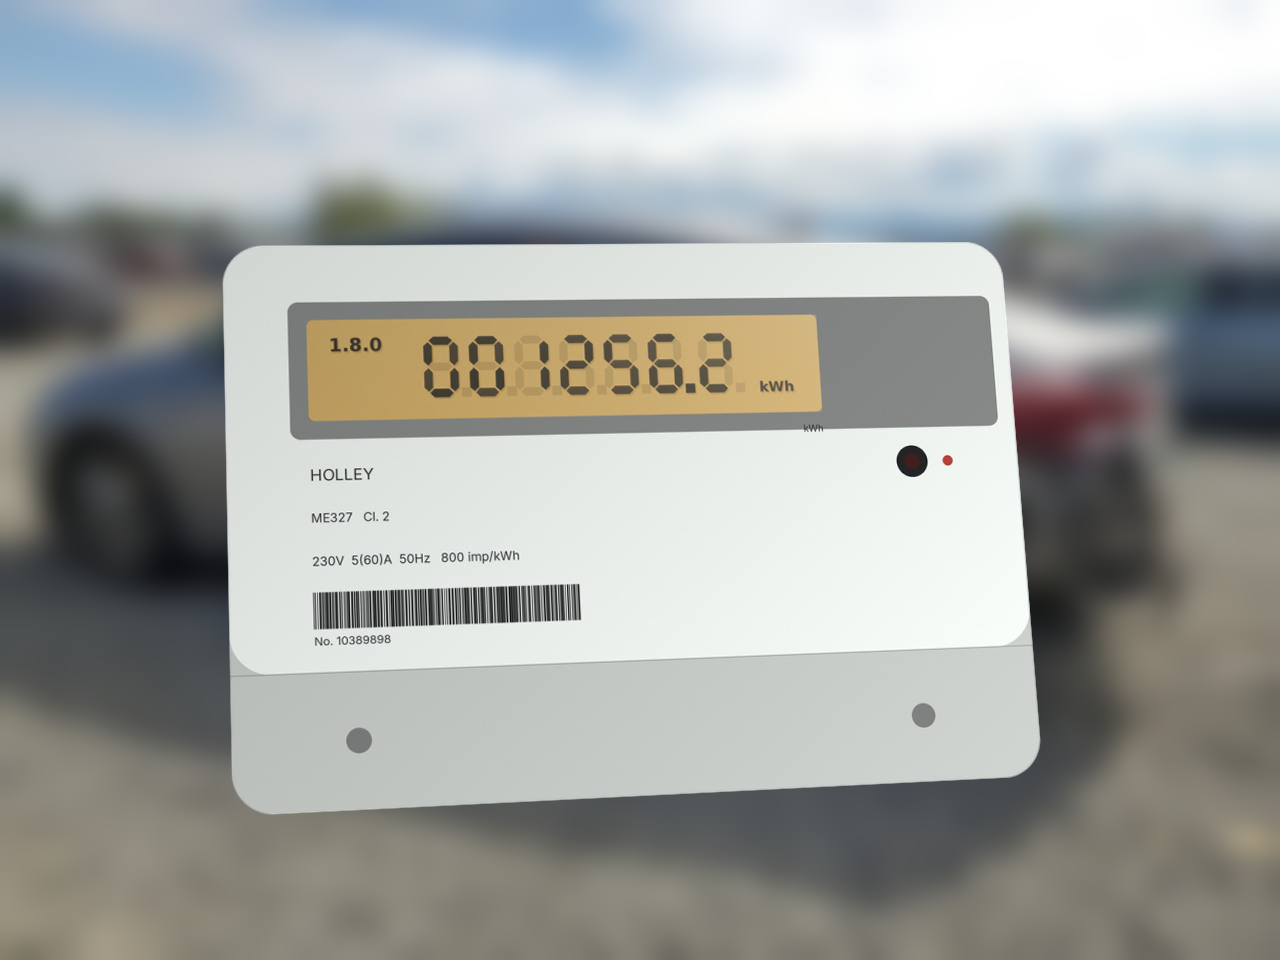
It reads 1256.2 kWh
